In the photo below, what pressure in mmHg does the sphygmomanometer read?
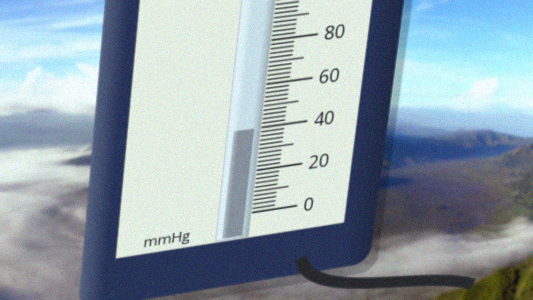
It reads 40 mmHg
